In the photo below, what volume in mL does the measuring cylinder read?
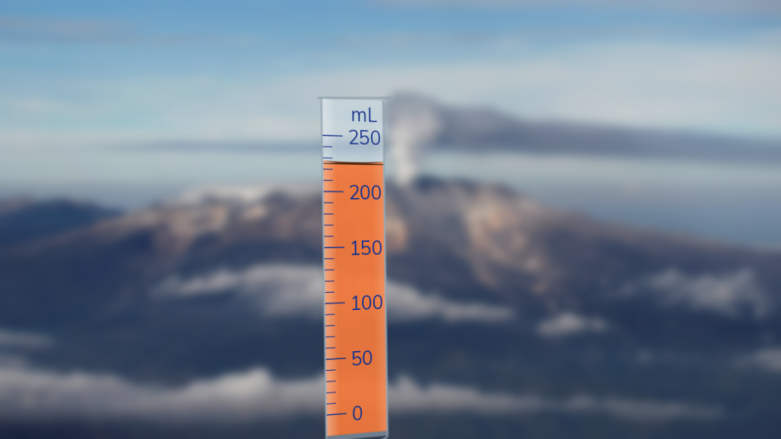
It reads 225 mL
